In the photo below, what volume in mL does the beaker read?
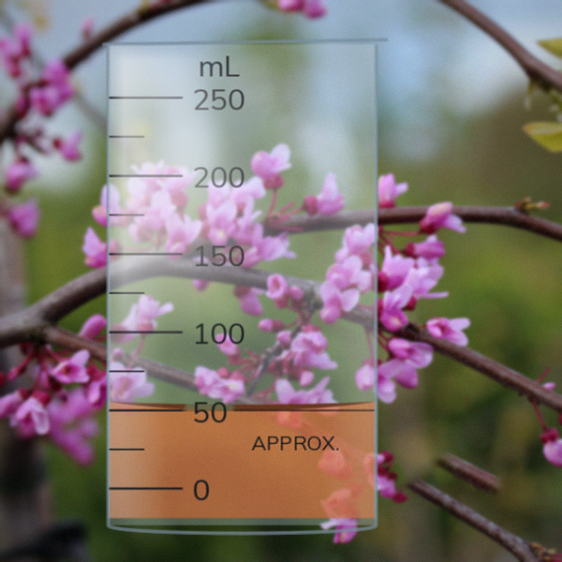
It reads 50 mL
